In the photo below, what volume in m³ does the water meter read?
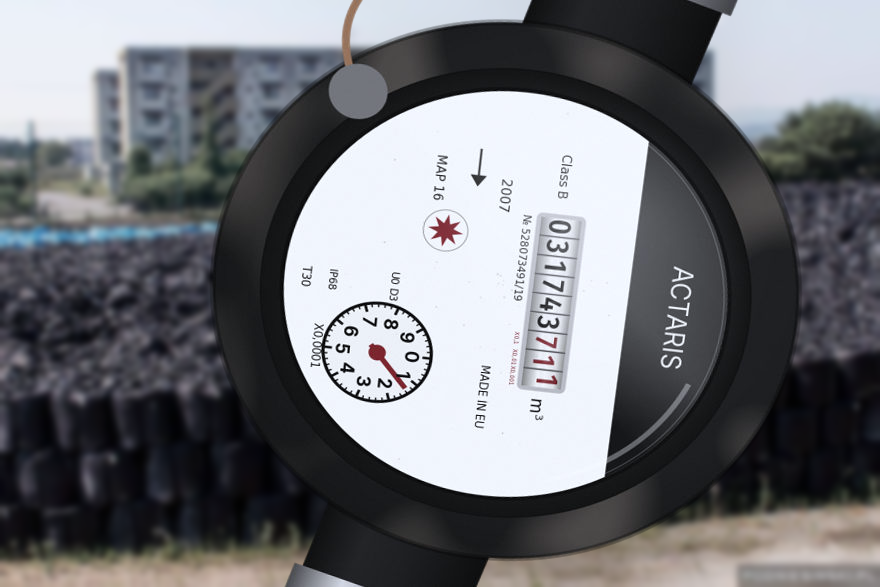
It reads 31743.7111 m³
